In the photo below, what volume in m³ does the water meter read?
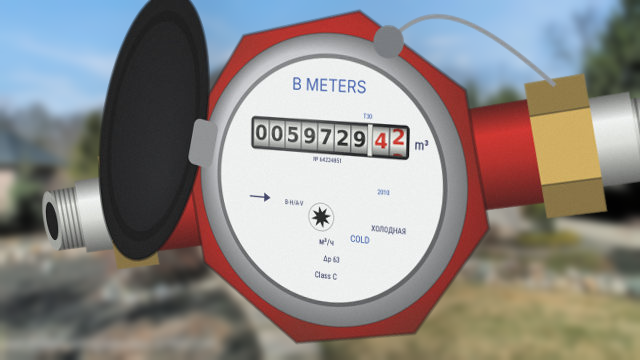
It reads 59729.42 m³
